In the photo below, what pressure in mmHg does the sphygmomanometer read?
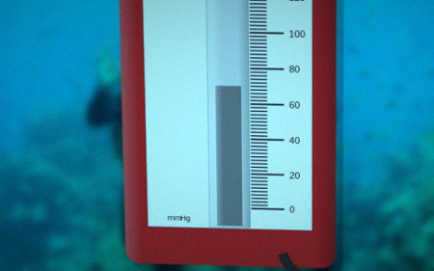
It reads 70 mmHg
